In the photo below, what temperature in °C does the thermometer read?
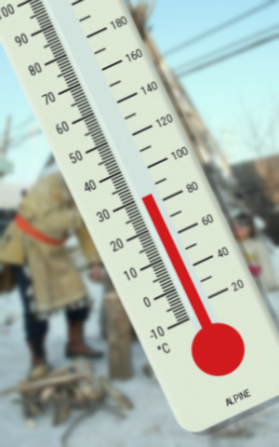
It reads 30 °C
